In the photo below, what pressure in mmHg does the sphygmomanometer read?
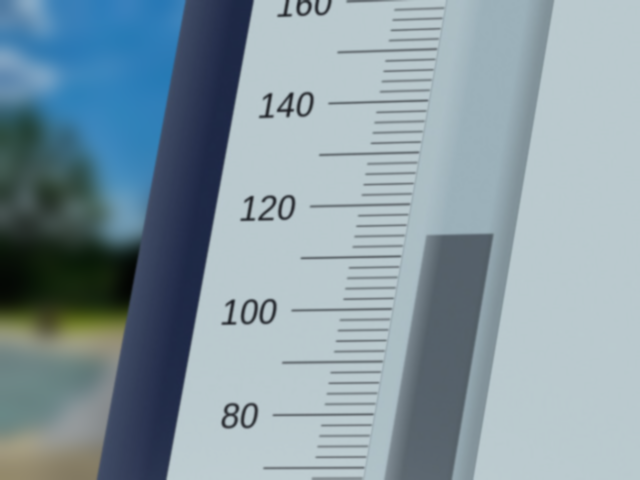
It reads 114 mmHg
